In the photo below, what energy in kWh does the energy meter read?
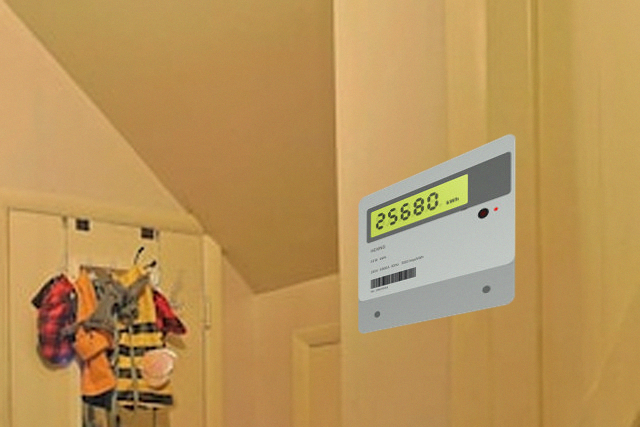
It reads 25680 kWh
